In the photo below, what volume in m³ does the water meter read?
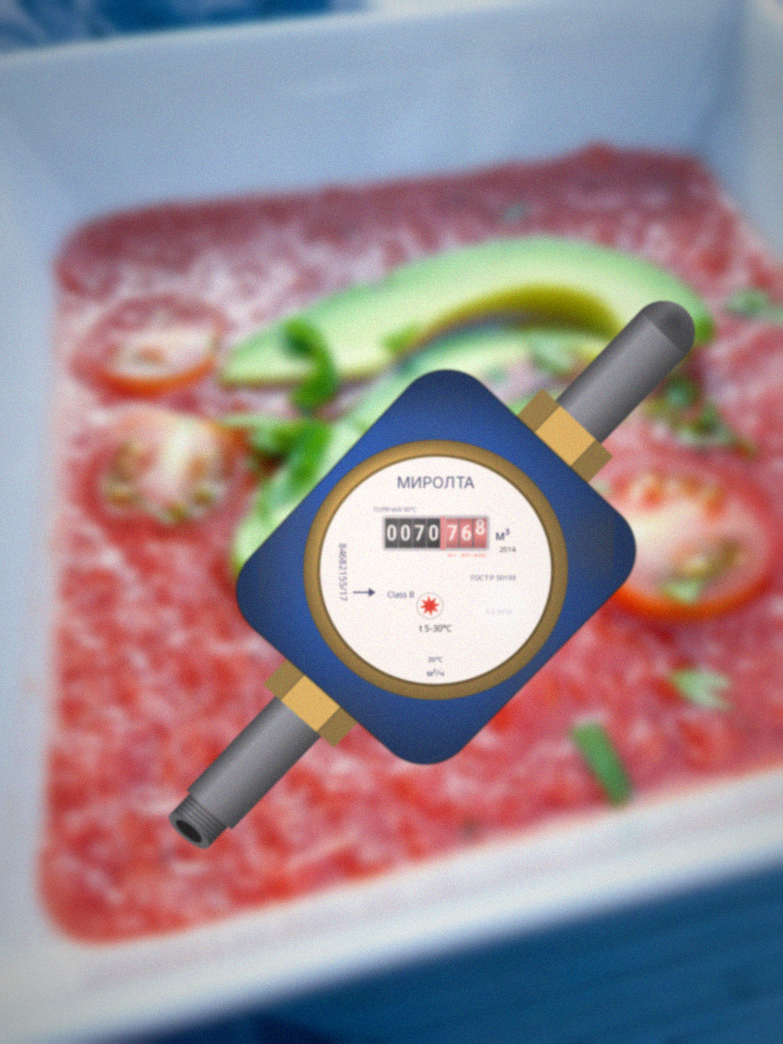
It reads 70.768 m³
